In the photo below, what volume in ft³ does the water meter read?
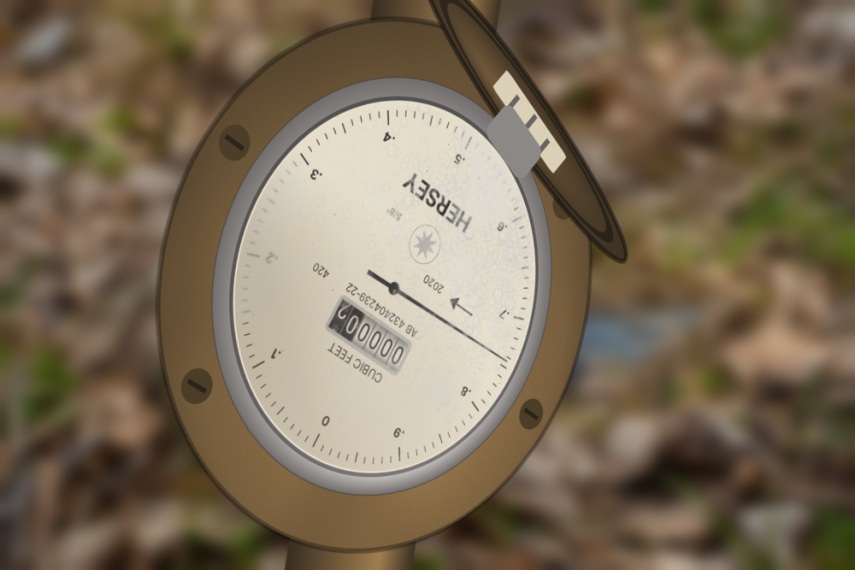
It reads 1.74 ft³
